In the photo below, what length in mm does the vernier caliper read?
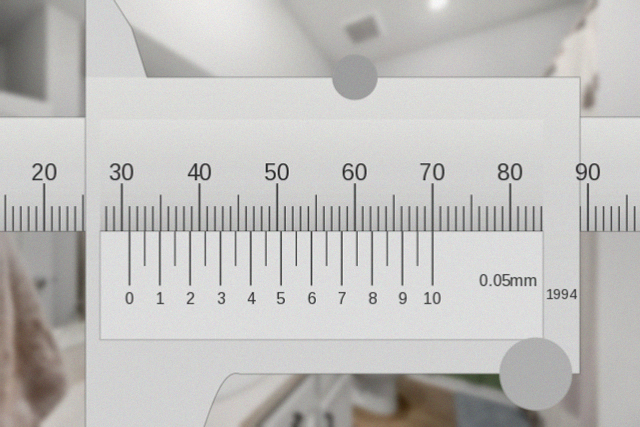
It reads 31.0 mm
